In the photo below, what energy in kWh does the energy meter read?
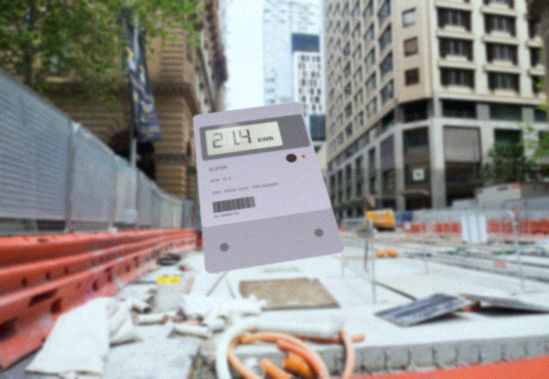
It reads 21.4 kWh
